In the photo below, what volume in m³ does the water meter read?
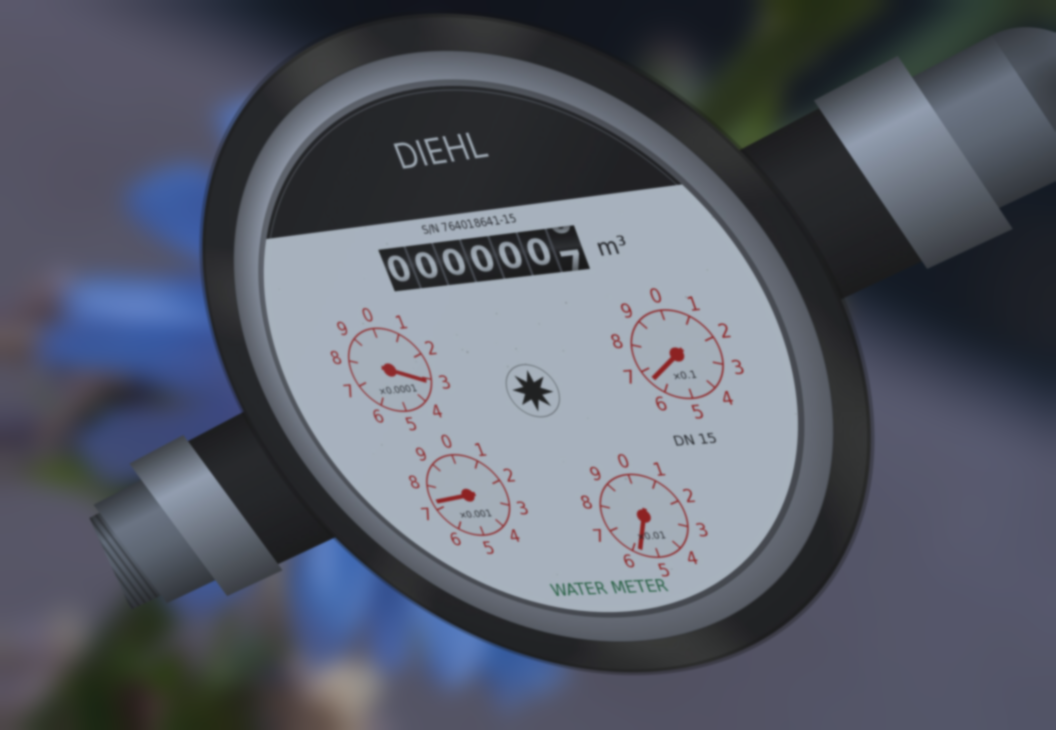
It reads 6.6573 m³
